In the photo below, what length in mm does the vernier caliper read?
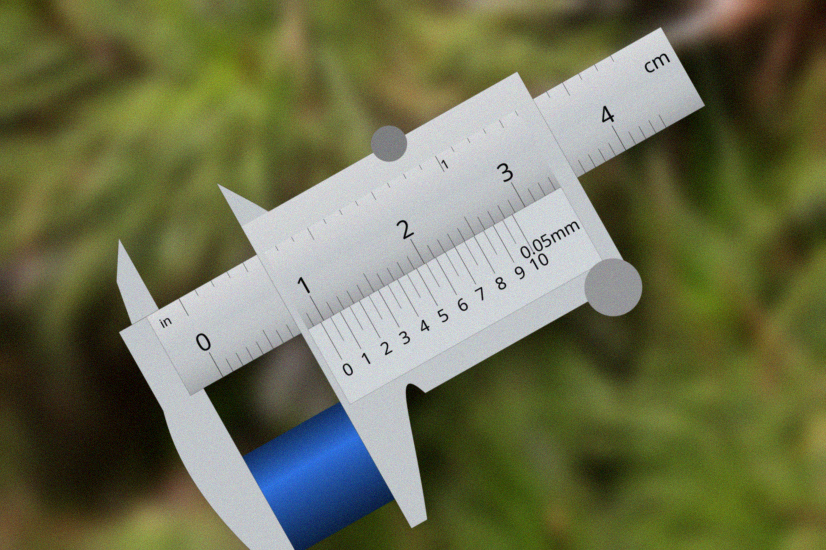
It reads 9.7 mm
